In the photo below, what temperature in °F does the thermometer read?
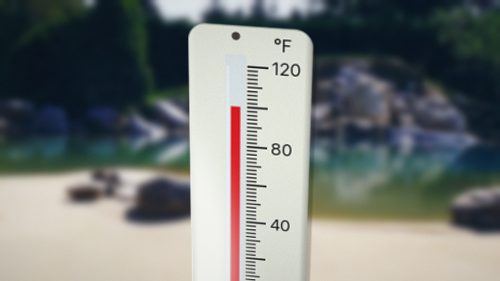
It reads 100 °F
